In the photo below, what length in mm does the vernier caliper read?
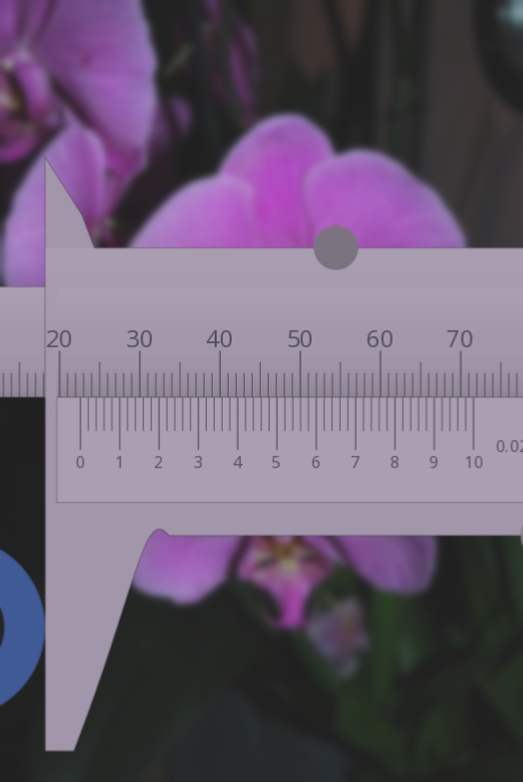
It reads 22.6 mm
